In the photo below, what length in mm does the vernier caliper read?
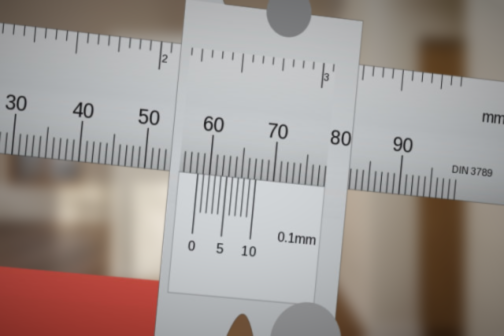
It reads 58.2 mm
